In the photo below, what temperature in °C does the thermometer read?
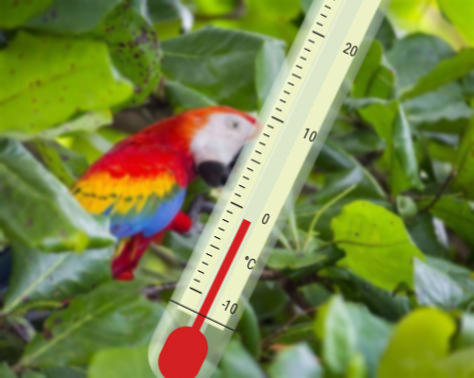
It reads -1 °C
